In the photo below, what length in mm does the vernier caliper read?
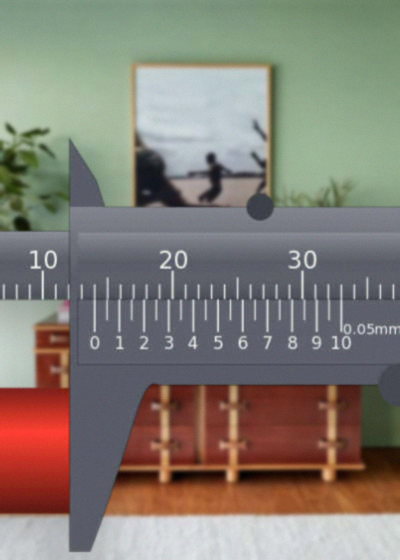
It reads 14.0 mm
